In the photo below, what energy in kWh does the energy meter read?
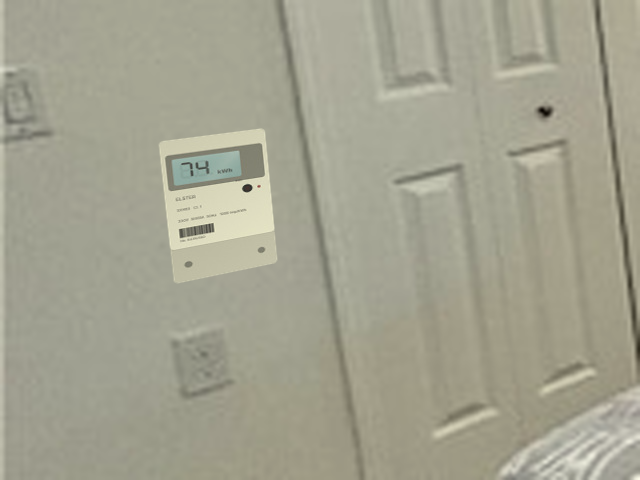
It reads 74 kWh
